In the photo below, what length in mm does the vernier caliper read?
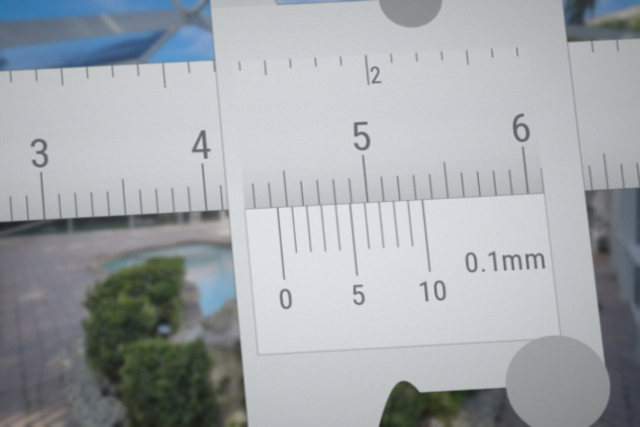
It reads 44.4 mm
